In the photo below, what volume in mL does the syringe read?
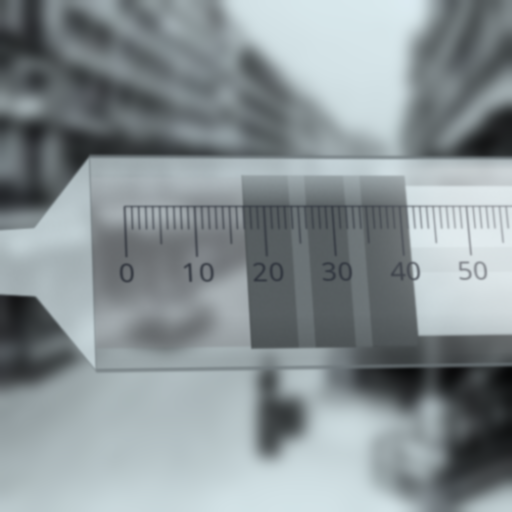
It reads 17 mL
